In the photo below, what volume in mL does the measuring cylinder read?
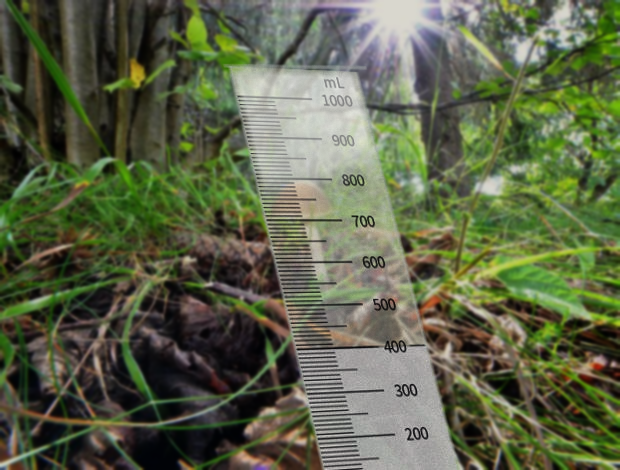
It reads 400 mL
